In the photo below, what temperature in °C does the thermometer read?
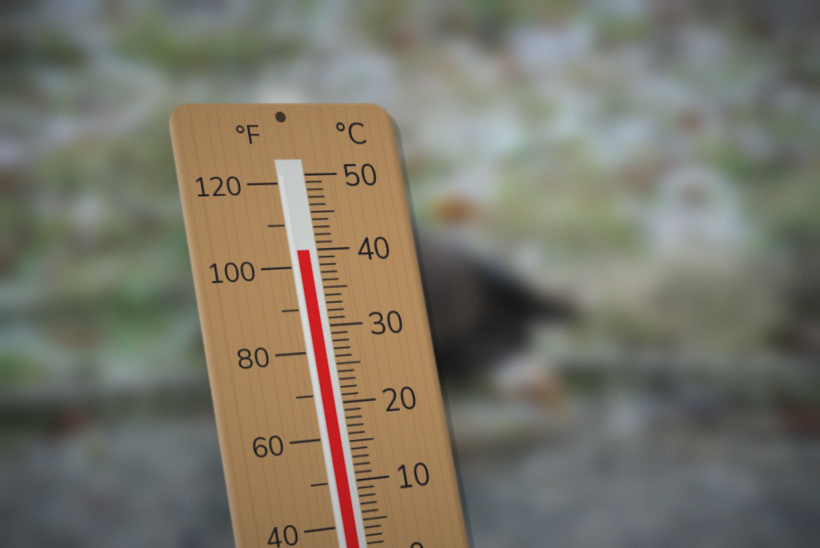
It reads 40 °C
